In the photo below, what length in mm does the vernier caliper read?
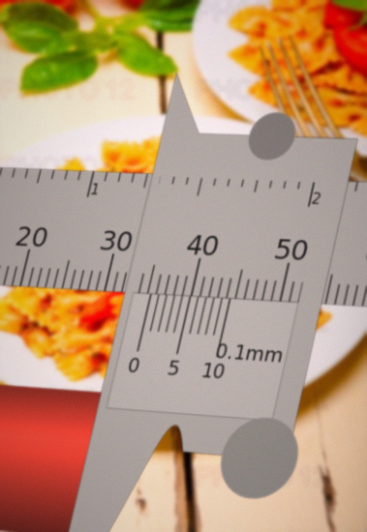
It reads 35.4 mm
